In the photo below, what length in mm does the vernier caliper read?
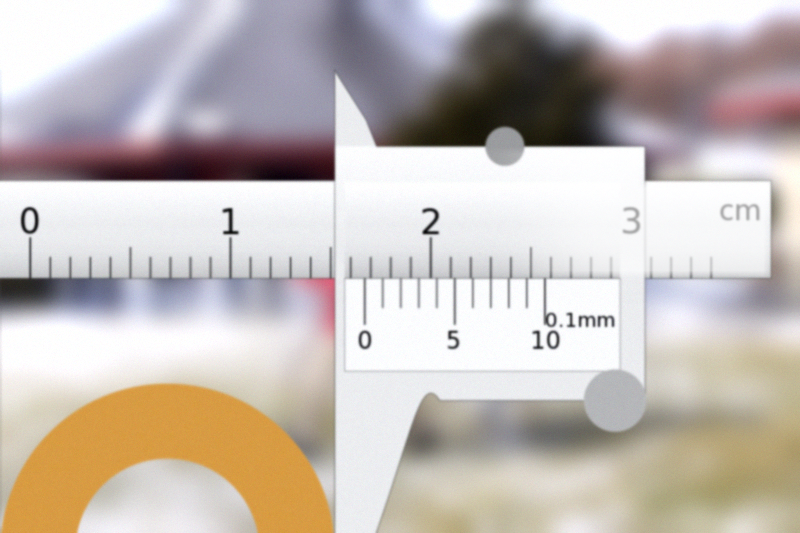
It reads 16.7 mm
